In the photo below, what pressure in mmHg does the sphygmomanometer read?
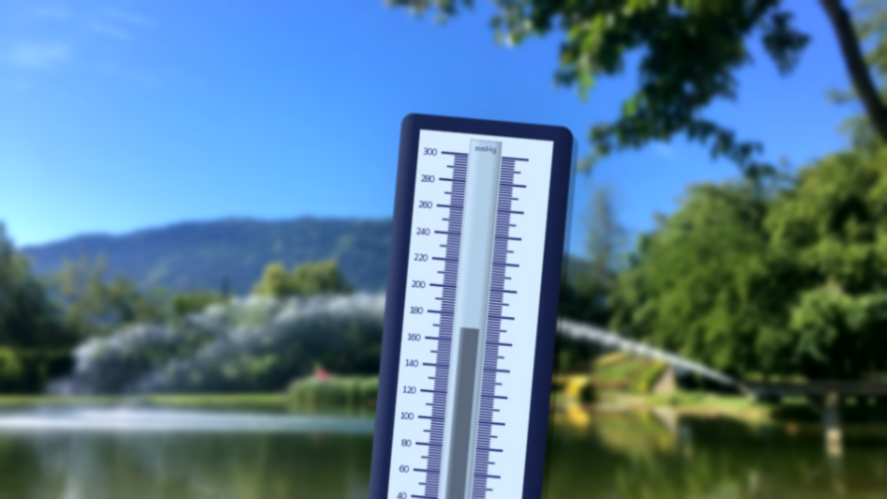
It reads 170 mmHg
